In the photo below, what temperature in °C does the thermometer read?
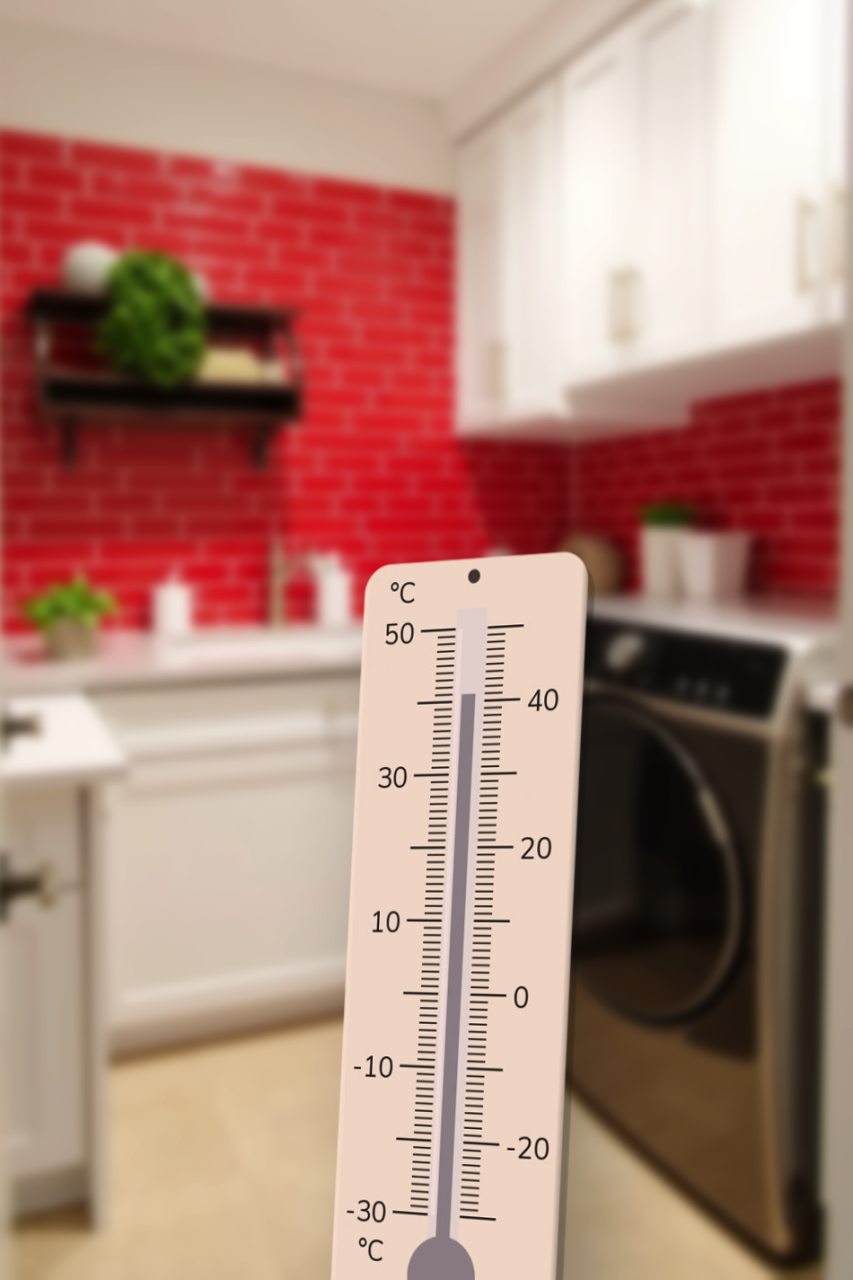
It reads 41 °C
